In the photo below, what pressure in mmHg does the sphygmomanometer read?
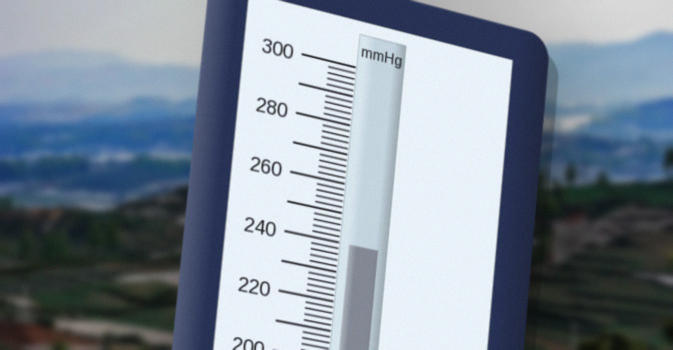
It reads 240 mmHg
